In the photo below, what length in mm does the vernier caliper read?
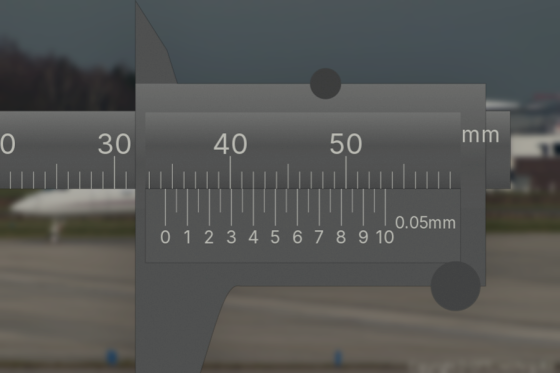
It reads 34.4 mm
